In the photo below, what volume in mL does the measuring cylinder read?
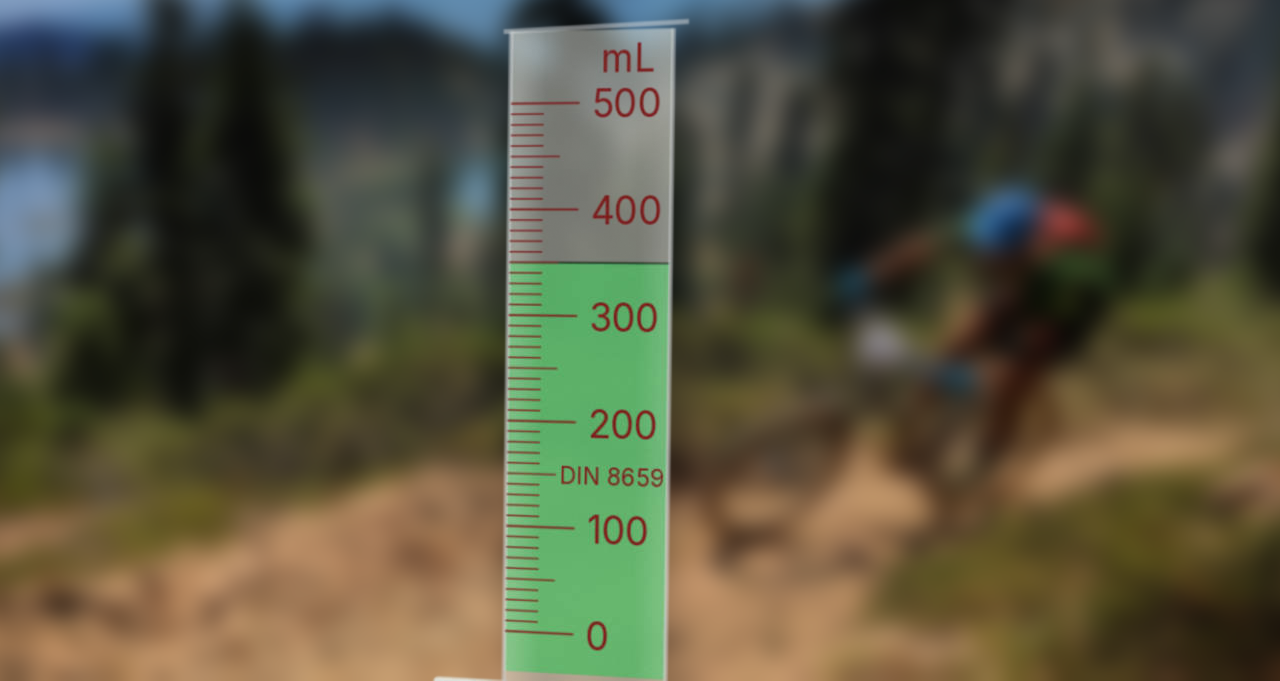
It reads 350 mL
